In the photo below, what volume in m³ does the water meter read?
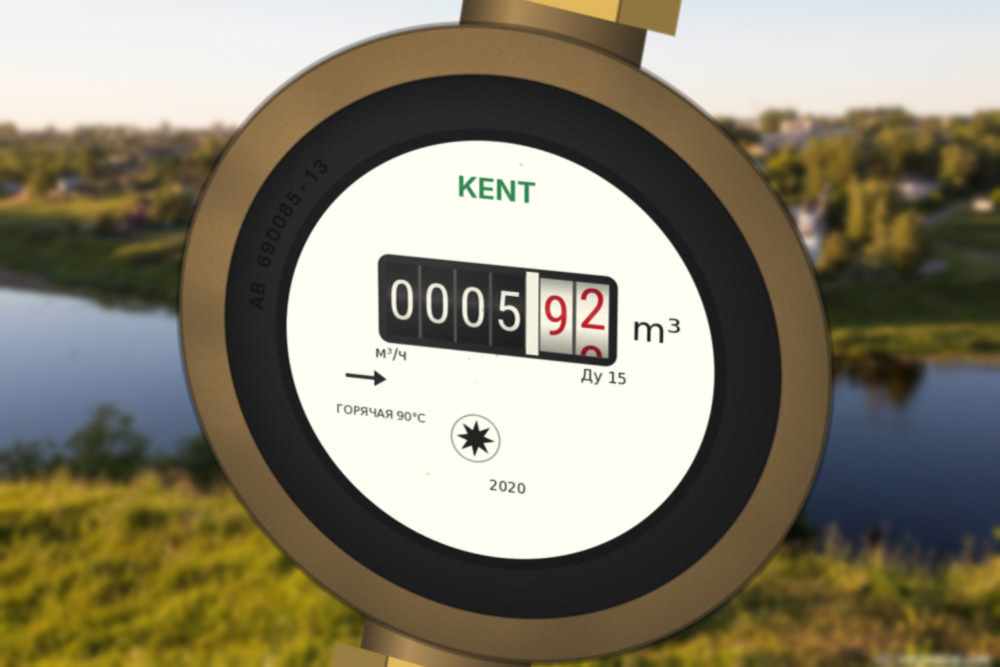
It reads 5.92 m³
